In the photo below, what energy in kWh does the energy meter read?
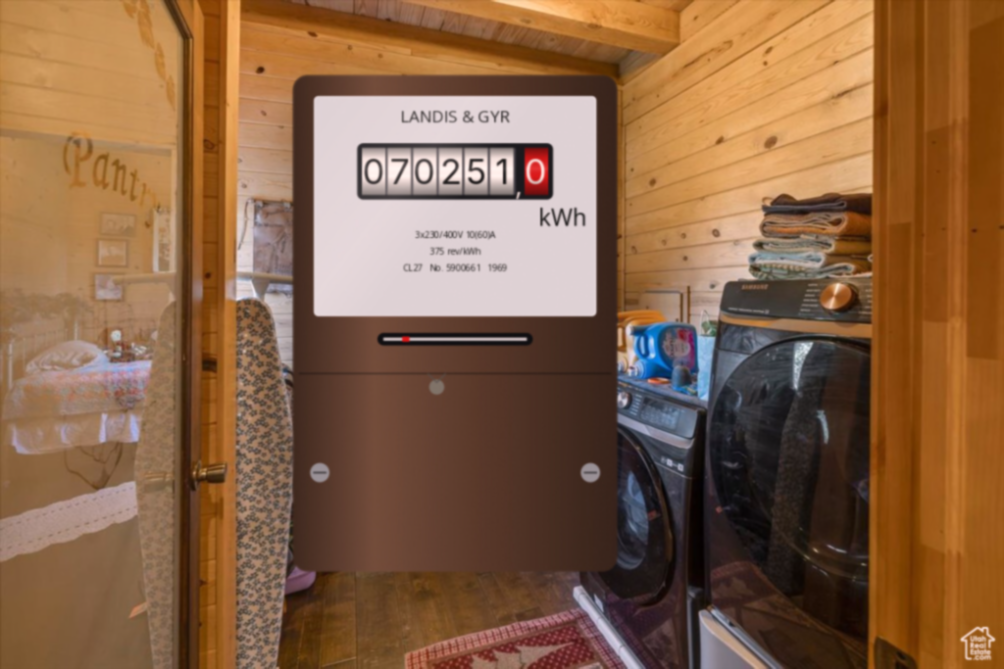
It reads 70251.0 kWh
